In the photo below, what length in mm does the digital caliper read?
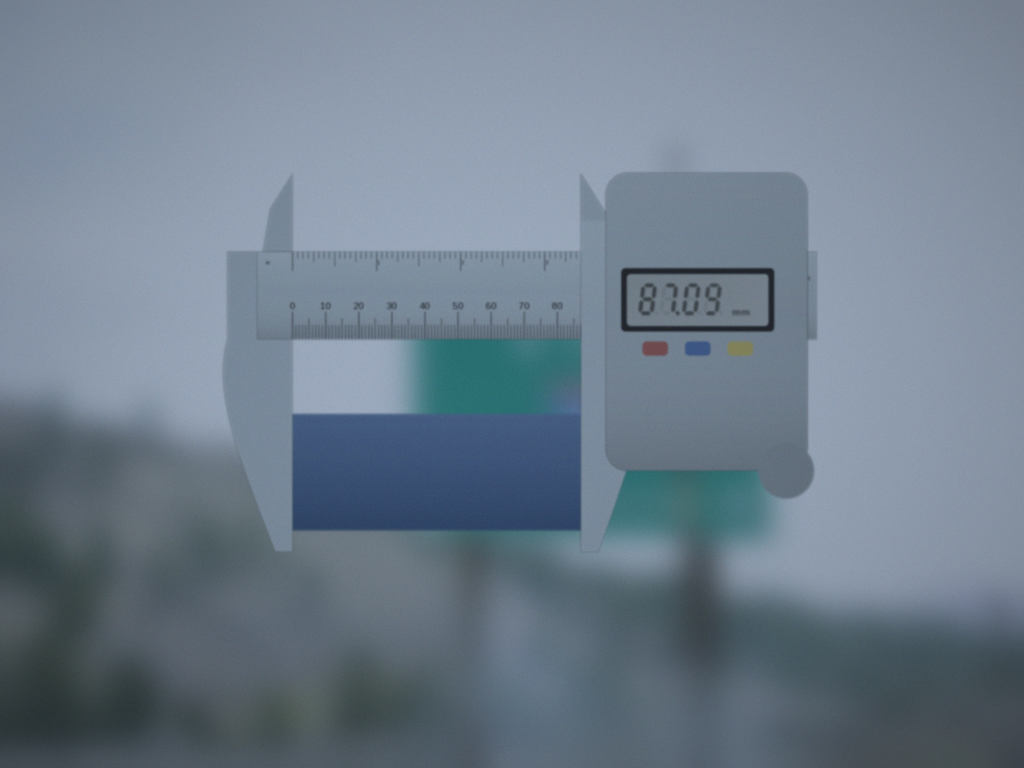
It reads 87.09 mm
